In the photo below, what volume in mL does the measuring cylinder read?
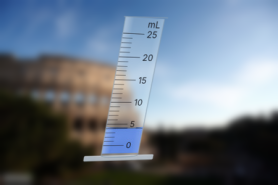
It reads 4 mL
